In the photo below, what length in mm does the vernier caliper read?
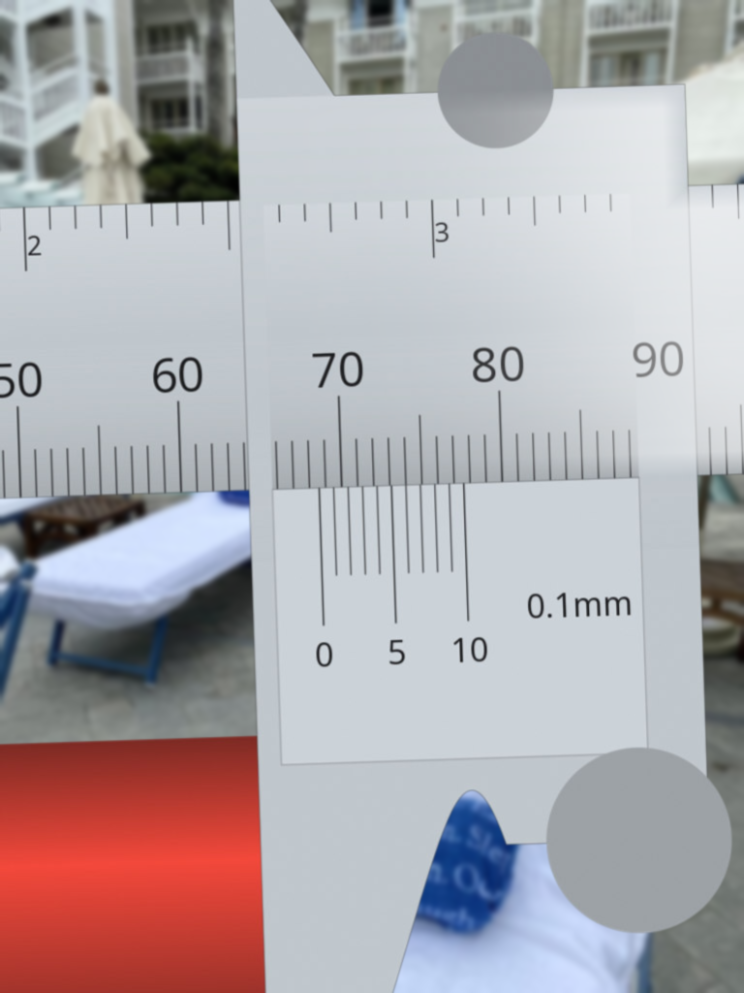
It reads 68.6 mm
